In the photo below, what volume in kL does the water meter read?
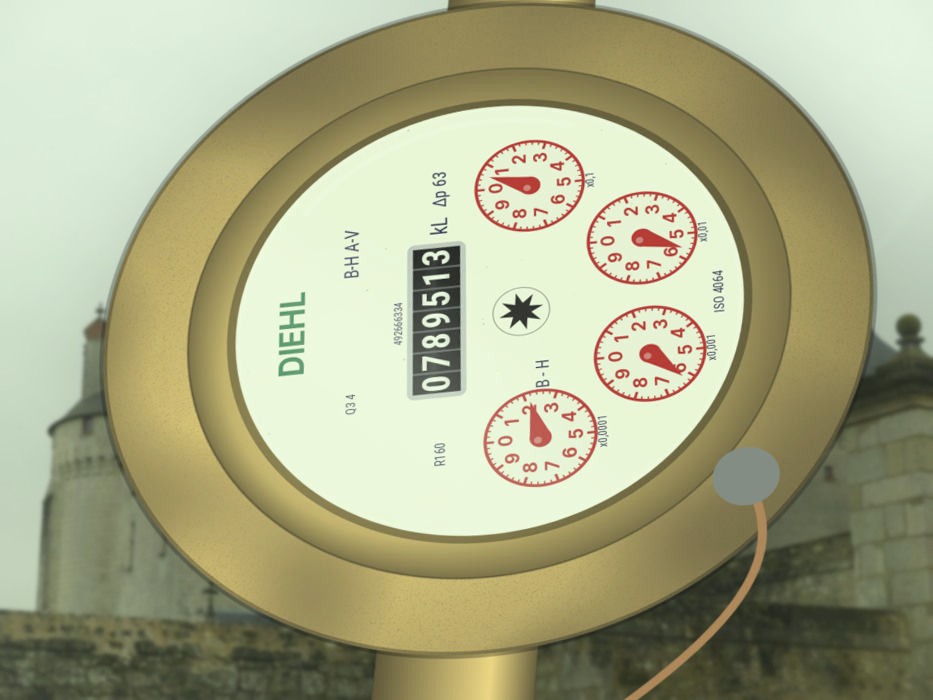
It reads 789513.0562 kL
